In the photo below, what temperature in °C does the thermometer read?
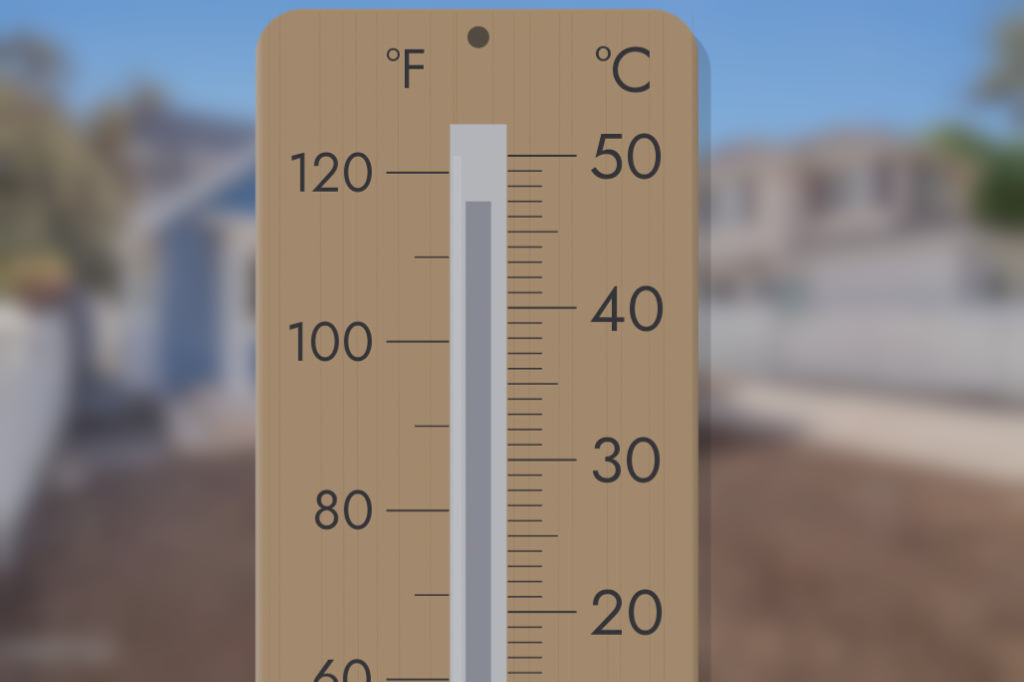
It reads 47 °C
